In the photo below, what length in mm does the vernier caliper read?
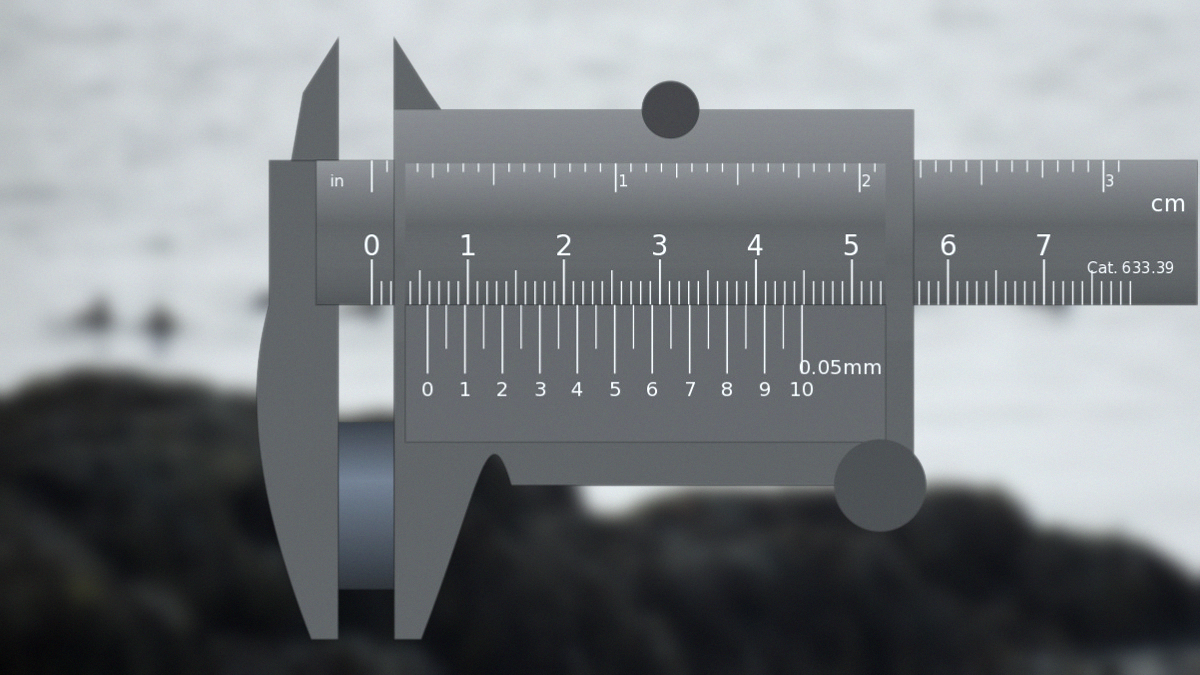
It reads 5.8 mm
